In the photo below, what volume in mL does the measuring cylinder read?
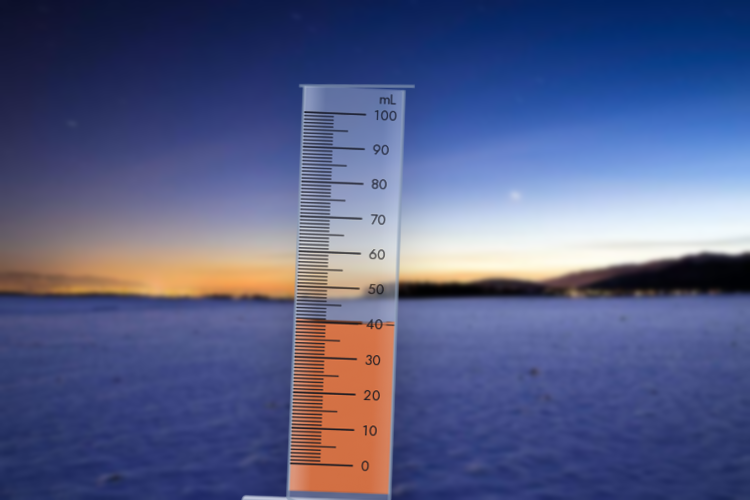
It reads 40 mL
